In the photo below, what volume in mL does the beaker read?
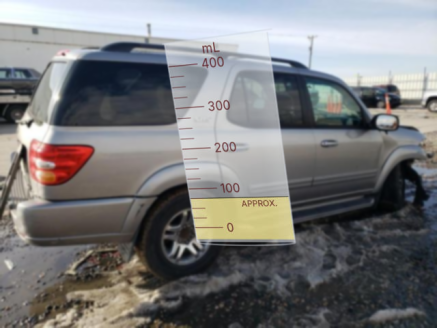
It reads 75 mL
